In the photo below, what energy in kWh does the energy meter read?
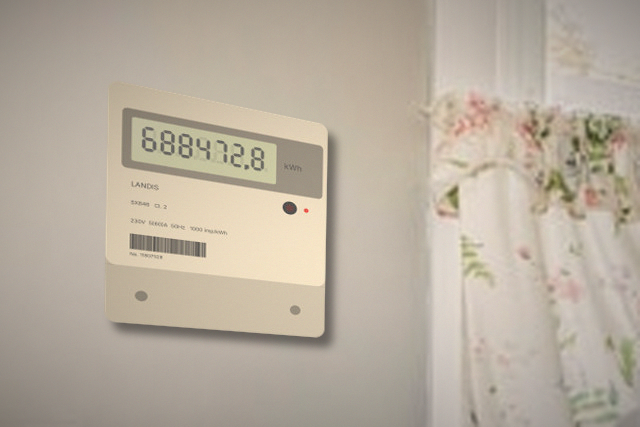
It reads 688472.8 kWh
